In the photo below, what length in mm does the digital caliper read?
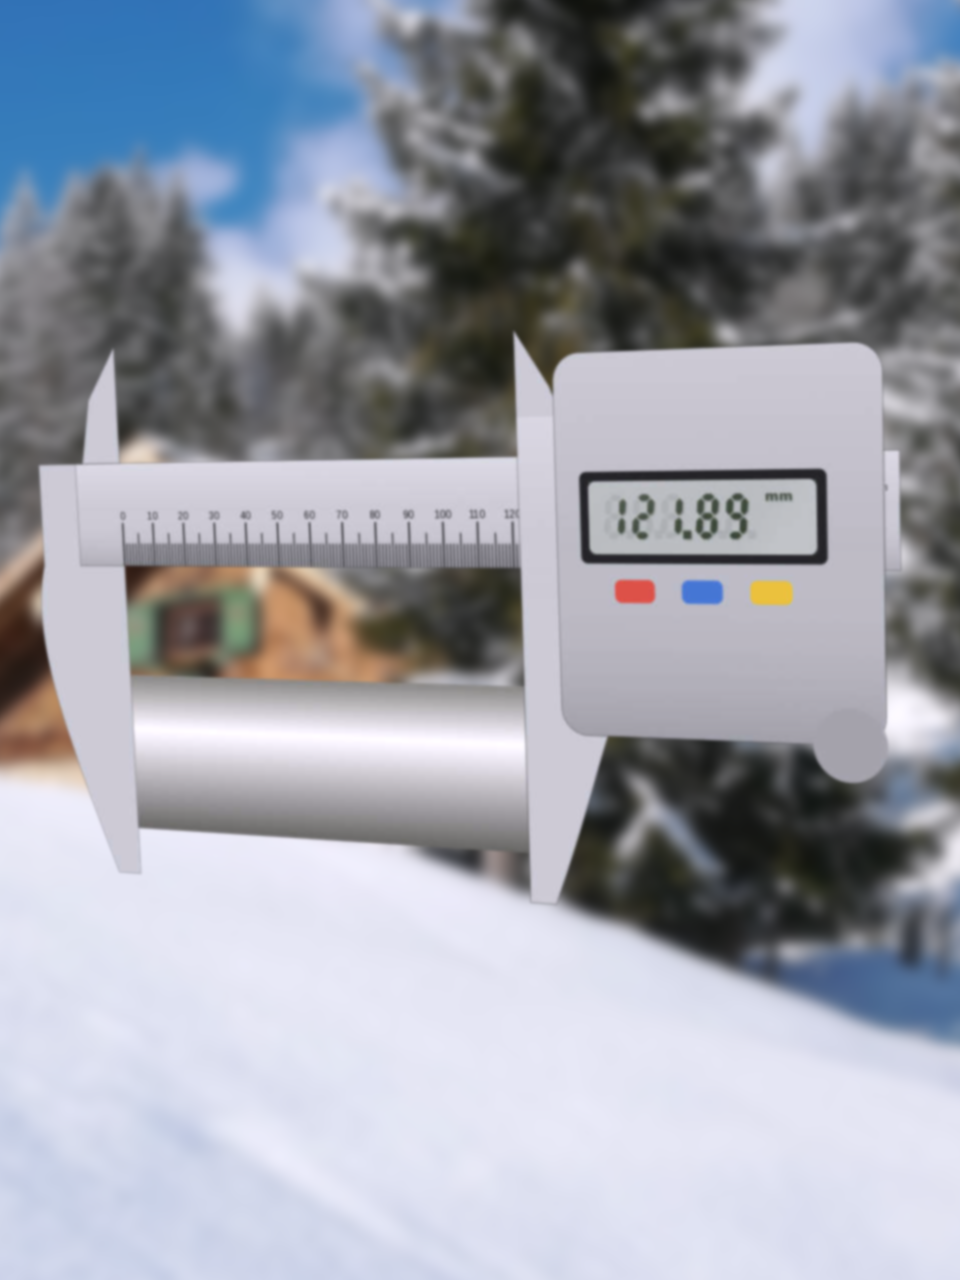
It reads 121.89 mm
